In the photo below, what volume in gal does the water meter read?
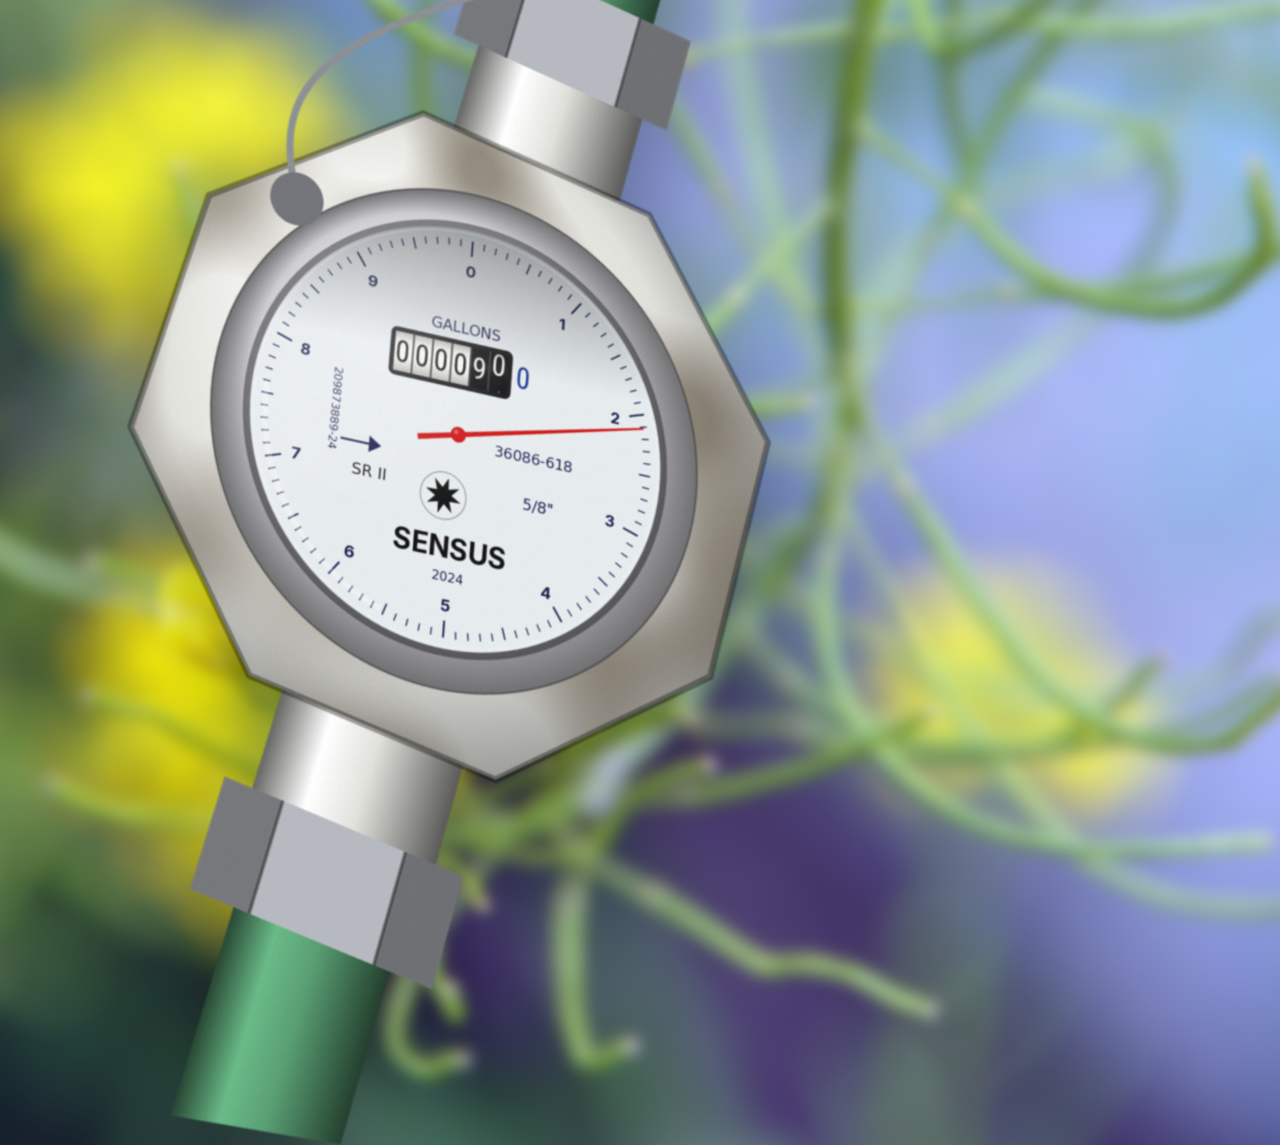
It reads 902.1 gal
